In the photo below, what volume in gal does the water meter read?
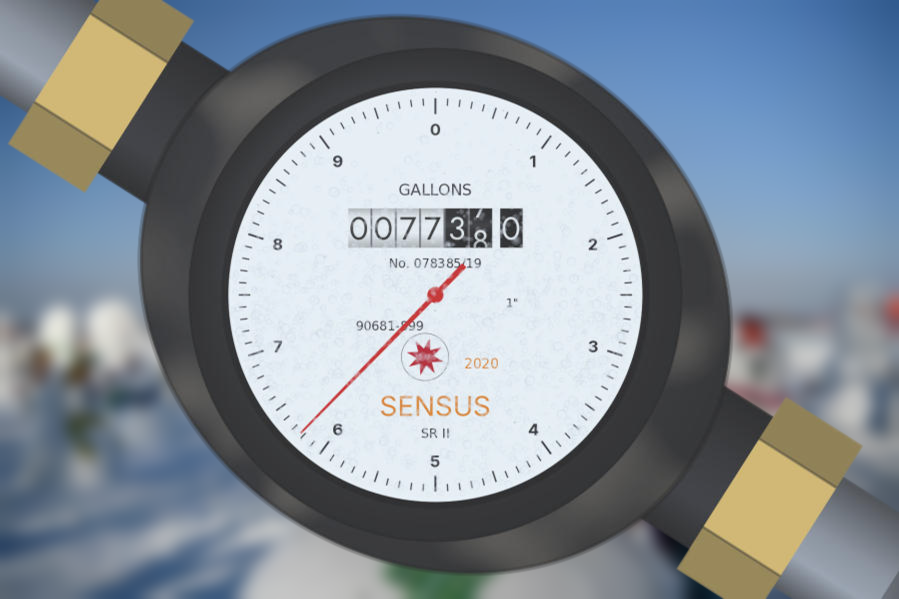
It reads 77376.2 gal
